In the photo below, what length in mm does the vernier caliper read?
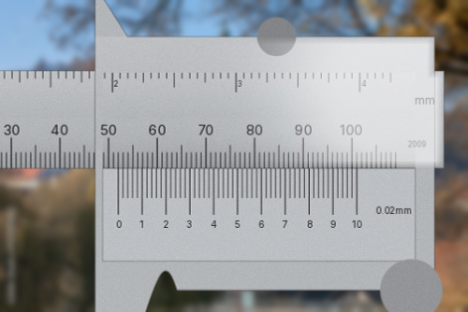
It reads 52.0 mm
